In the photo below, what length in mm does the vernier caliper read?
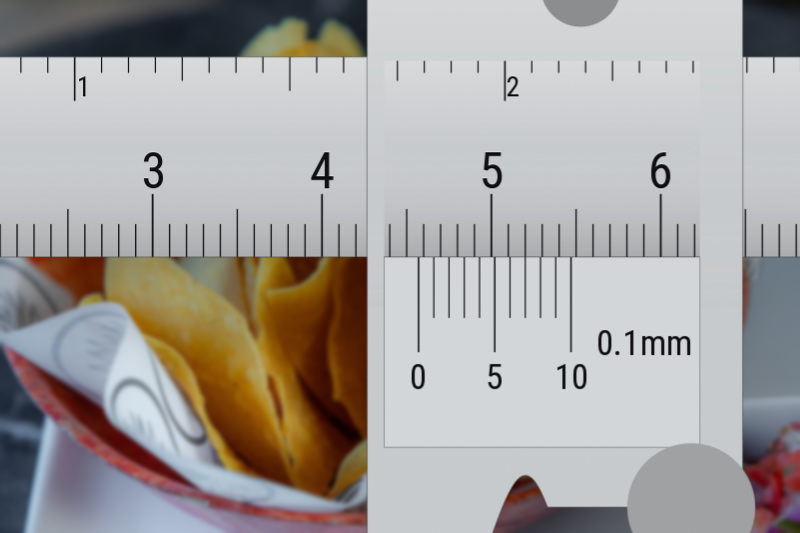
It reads 45.7 mm
